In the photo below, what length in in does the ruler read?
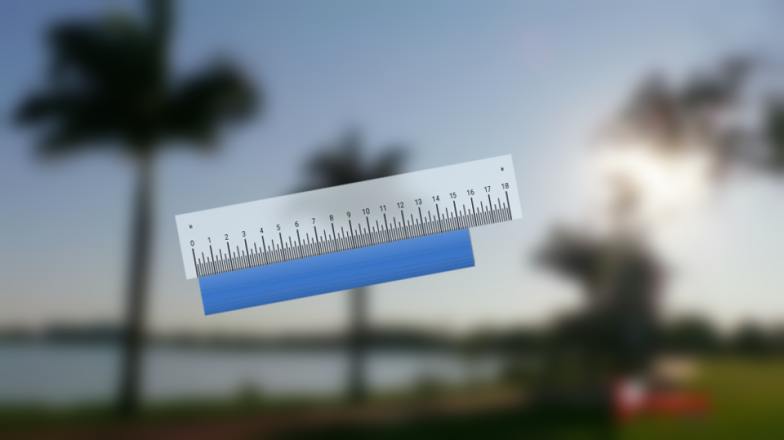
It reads 15.5 in
